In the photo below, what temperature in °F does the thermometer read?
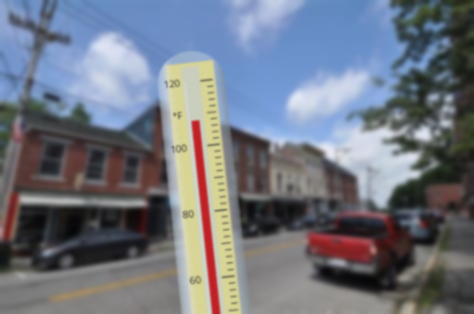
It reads 108 °F
